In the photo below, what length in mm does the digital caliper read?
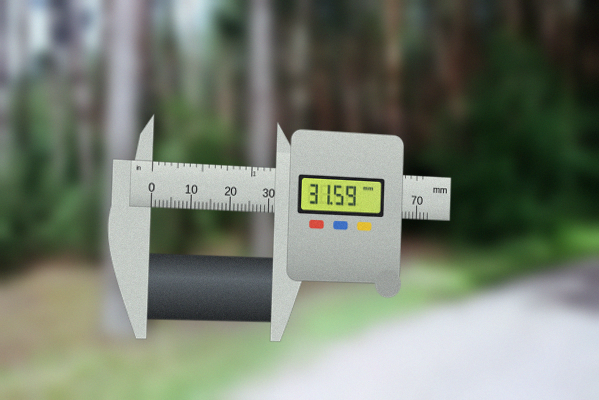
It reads 31.59 mm
